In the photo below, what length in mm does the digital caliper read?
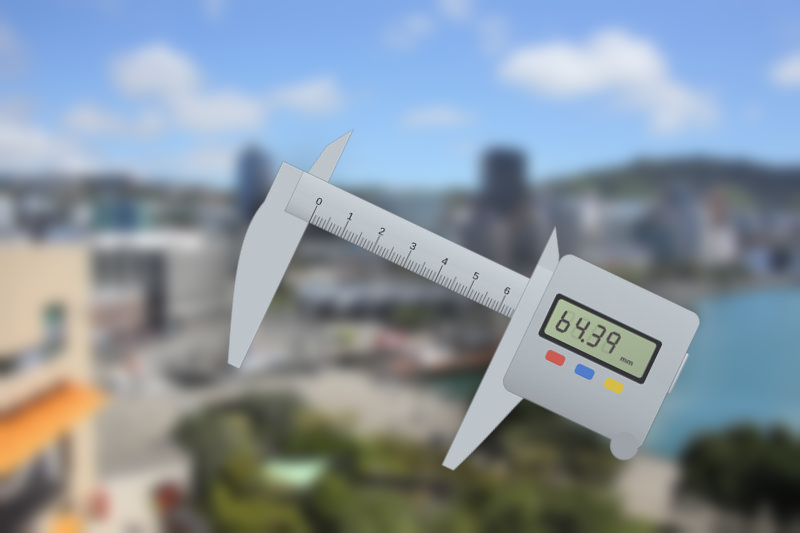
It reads 64.39 mm
